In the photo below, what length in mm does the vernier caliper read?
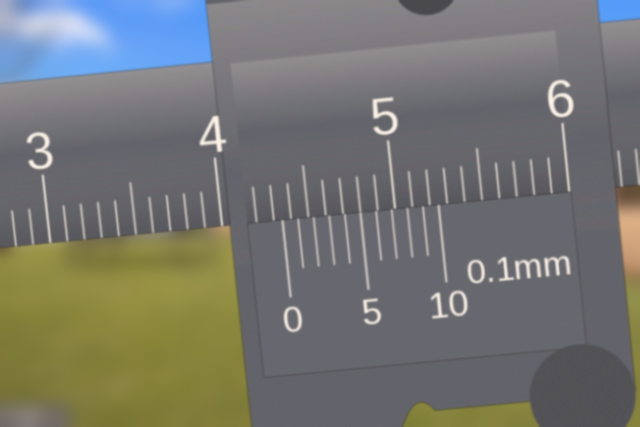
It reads 43.5 mm
